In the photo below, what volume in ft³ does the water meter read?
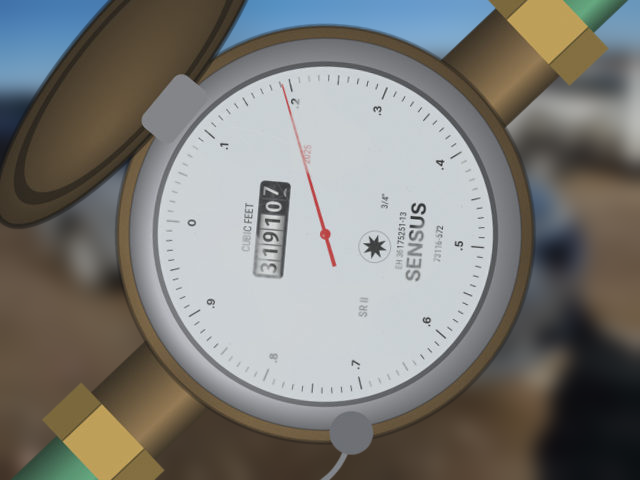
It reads 319107.19 ft³
